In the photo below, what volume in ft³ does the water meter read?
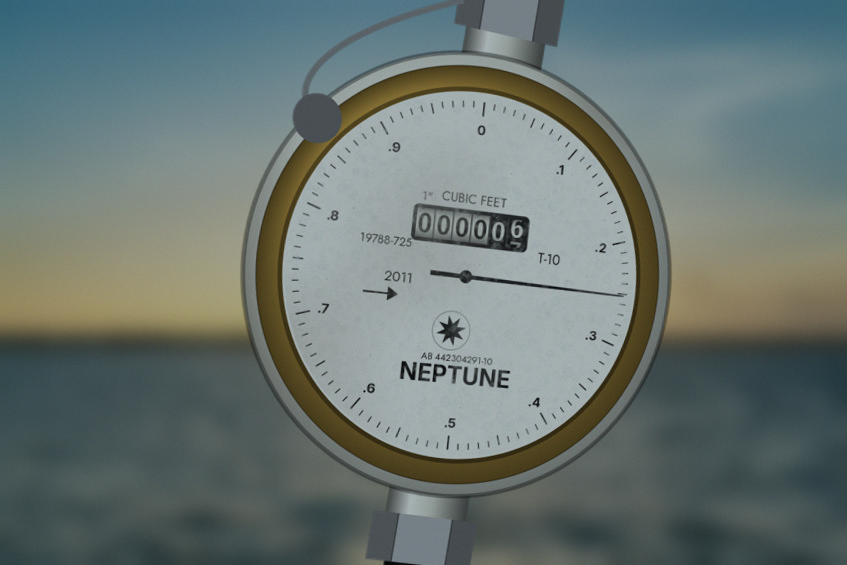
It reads 6.25 ft³
